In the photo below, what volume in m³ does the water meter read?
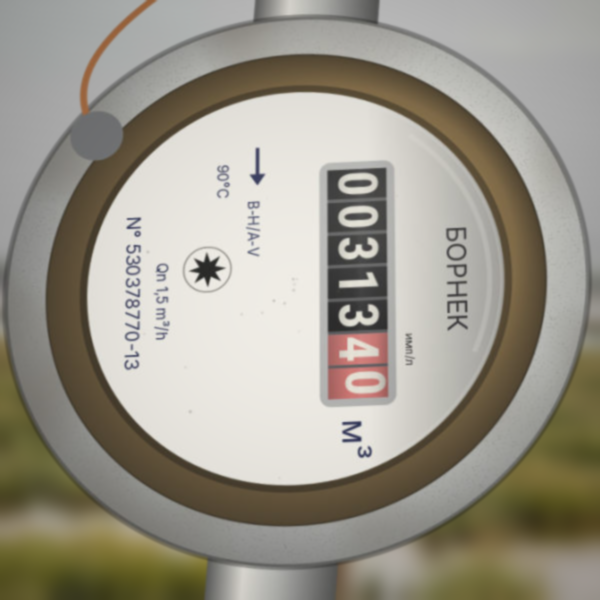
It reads 313.40 m³
